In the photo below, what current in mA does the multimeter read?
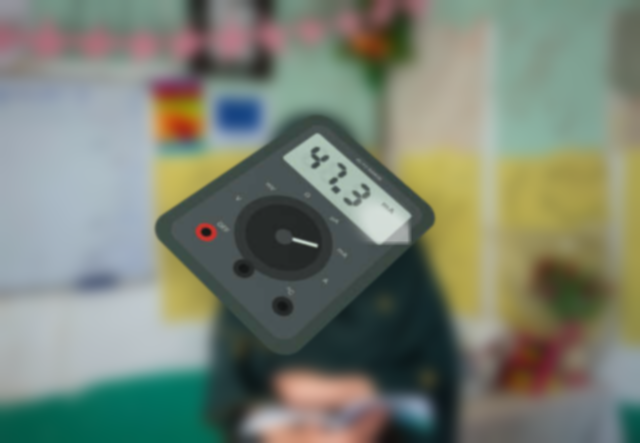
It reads 47.3 mA
